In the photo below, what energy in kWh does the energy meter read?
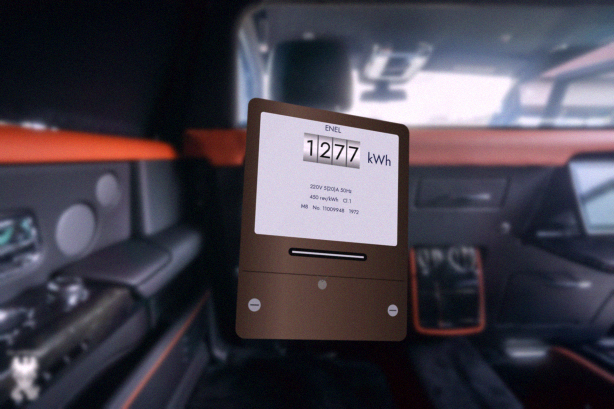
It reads 1277 kWh
